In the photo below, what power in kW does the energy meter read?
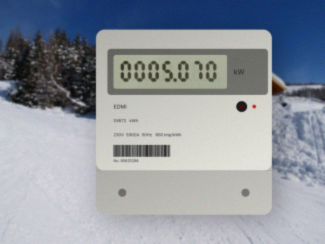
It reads 5.070 kW
